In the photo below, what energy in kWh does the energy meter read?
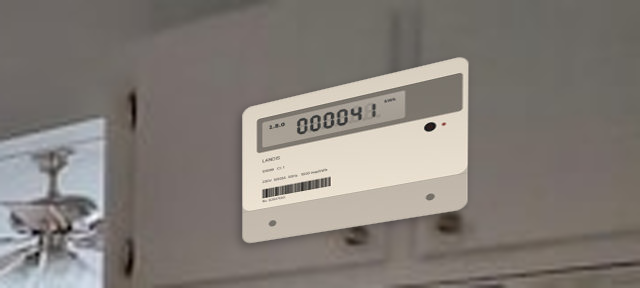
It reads 41 kWh
